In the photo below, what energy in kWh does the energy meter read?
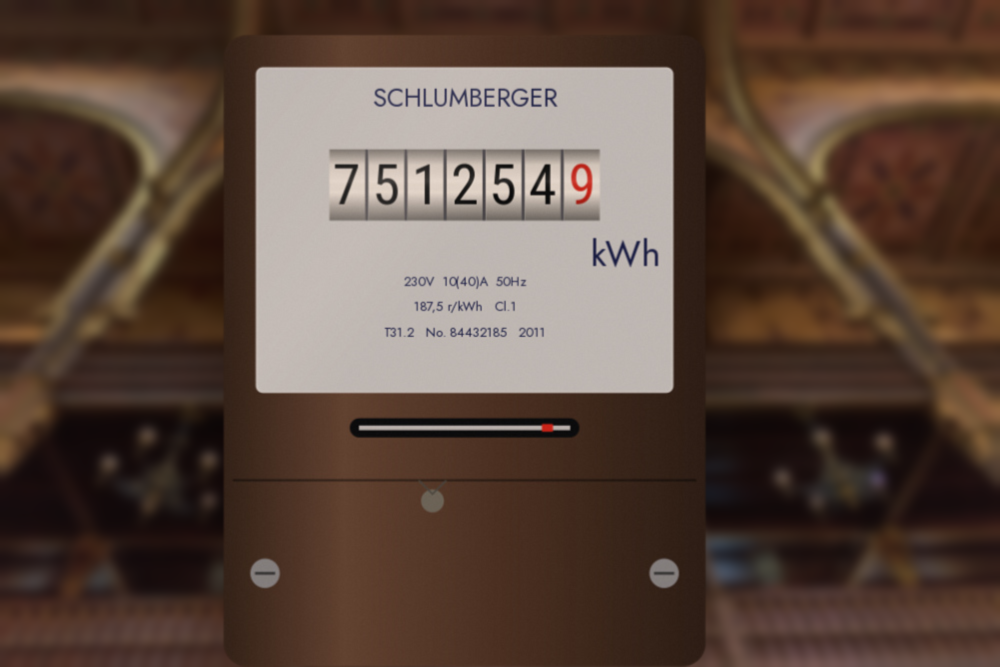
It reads 751254.9 kWh
